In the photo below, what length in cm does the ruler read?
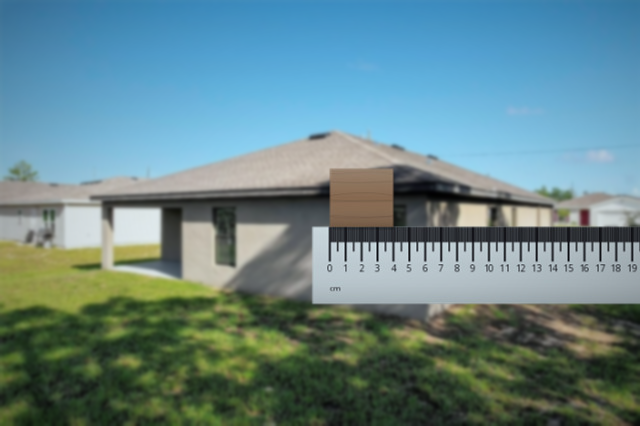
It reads 4 cm
